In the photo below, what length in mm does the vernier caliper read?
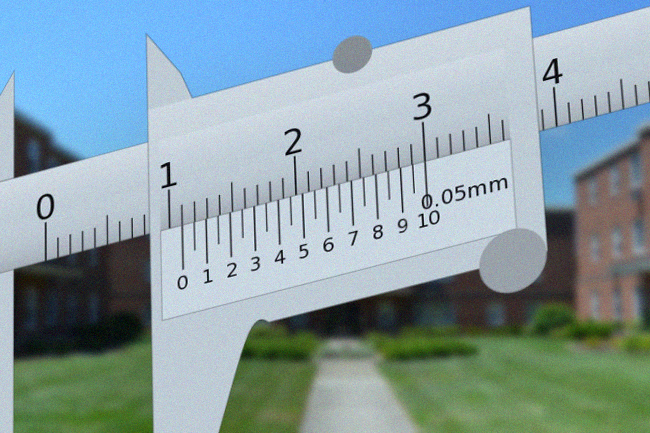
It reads 11.0 mm
